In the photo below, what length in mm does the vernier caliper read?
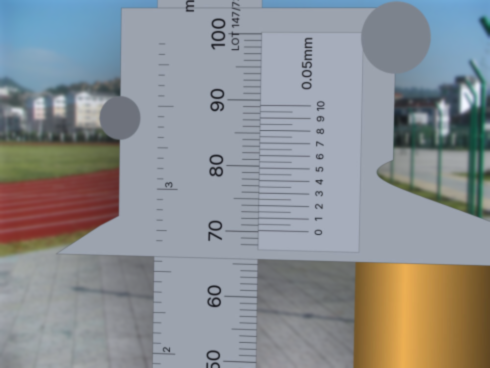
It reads 70.2 mm
